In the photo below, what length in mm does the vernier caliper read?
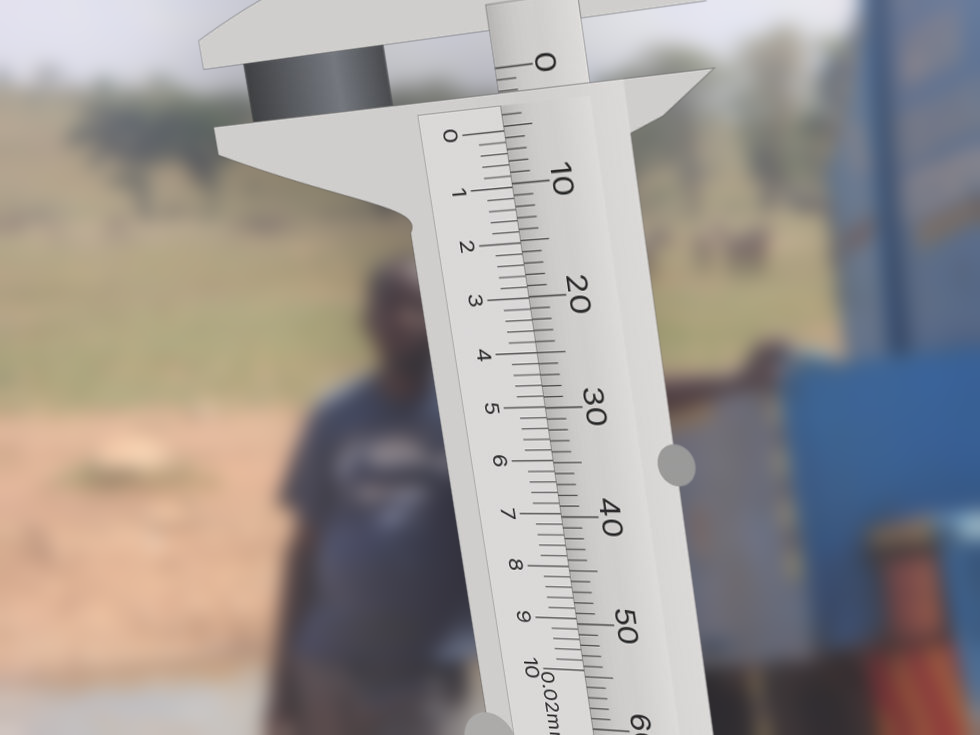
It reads 5.4 mm
